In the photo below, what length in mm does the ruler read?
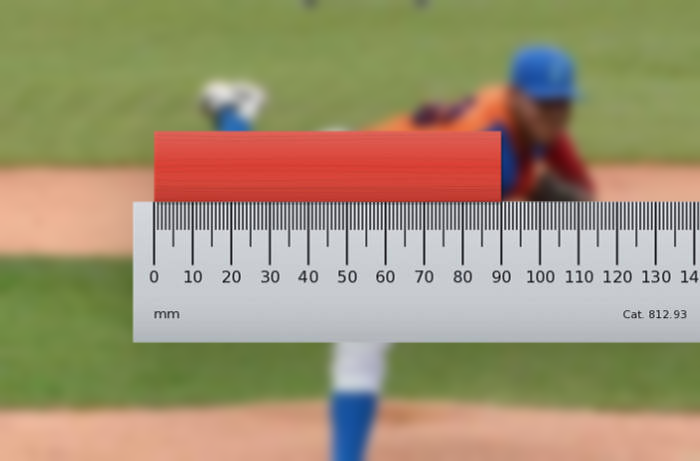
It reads 90 mm
